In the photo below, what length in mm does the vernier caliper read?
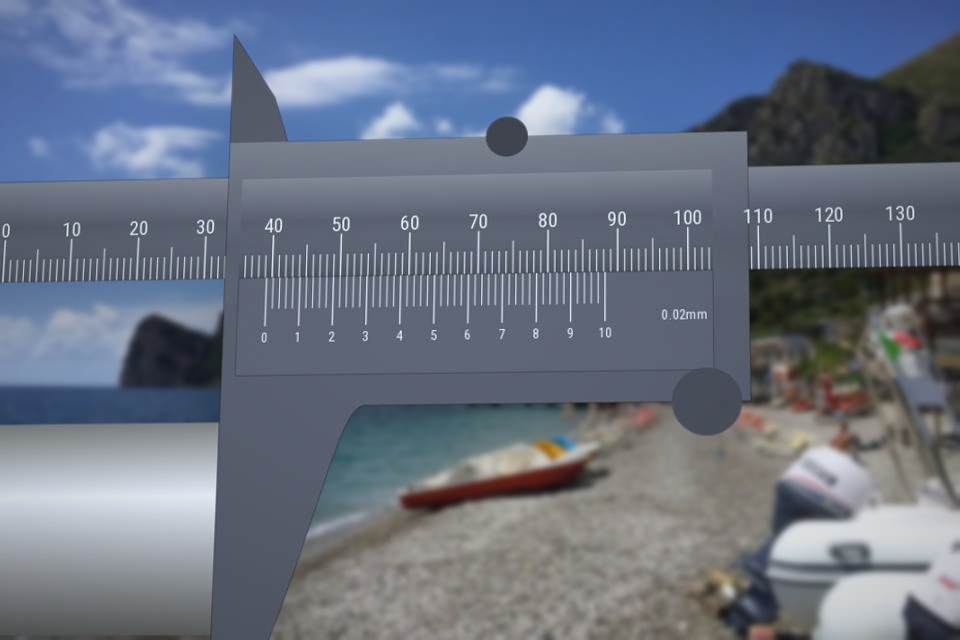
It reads 39.2 mm
